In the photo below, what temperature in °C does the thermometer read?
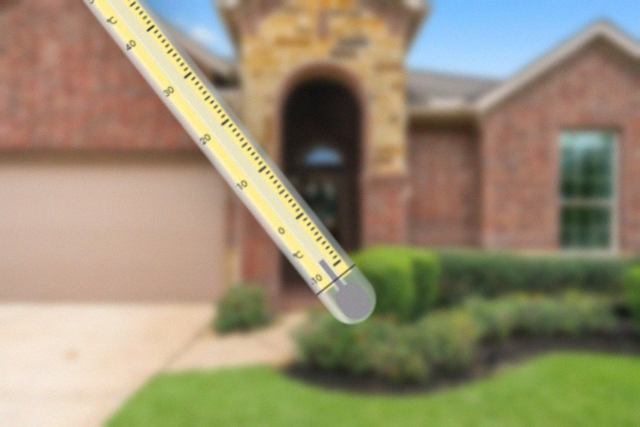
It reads -8 °C
